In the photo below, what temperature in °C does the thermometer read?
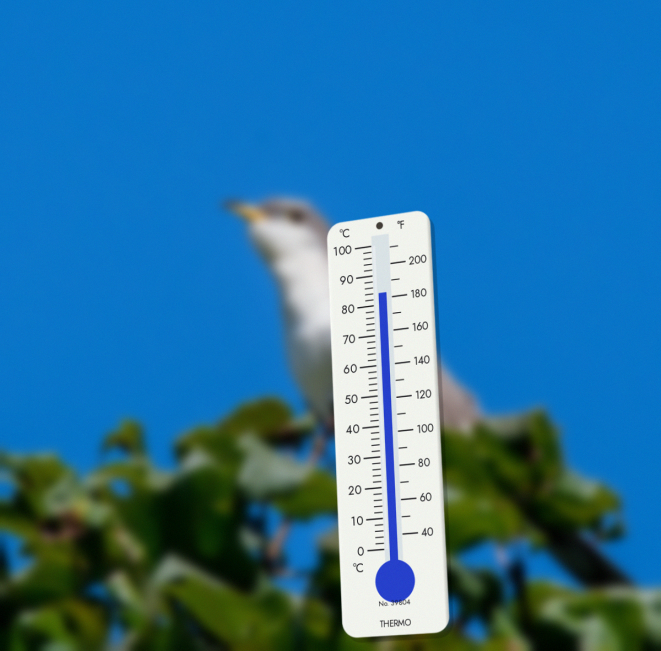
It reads 84 °C
